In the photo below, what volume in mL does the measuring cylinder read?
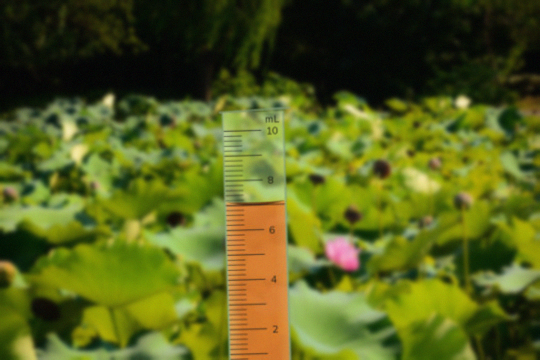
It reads 7 mL
